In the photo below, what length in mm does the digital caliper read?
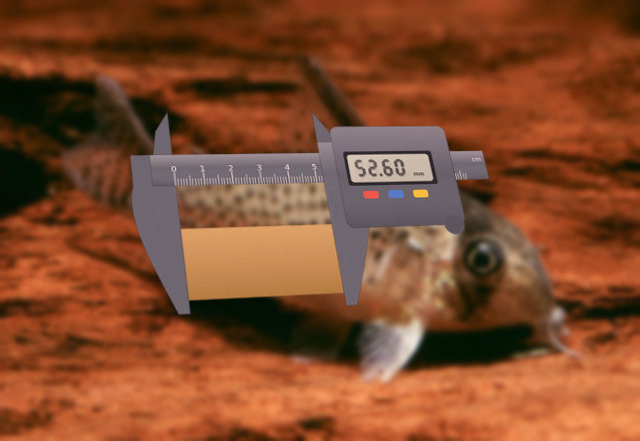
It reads 52.60 mm
